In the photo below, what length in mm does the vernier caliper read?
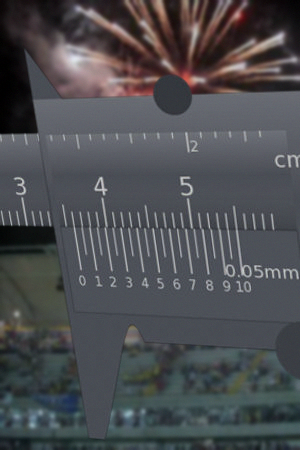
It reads 36.0 mm
